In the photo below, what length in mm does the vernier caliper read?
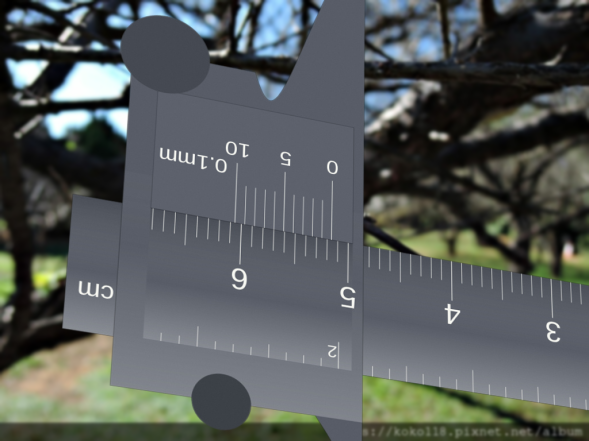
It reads 51.6 mm
